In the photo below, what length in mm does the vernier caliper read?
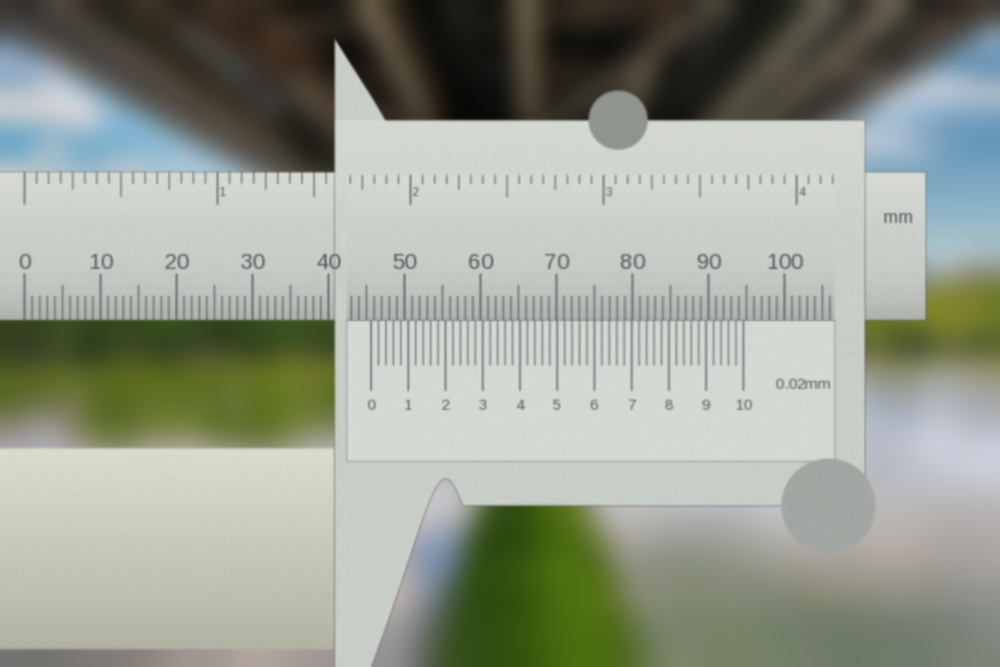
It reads 45.6 mm
